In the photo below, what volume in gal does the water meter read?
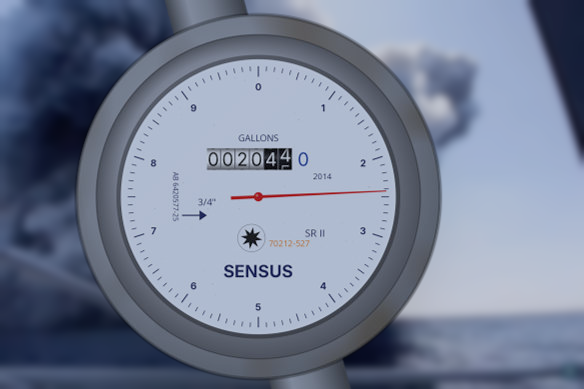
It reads 20442.4 gal
